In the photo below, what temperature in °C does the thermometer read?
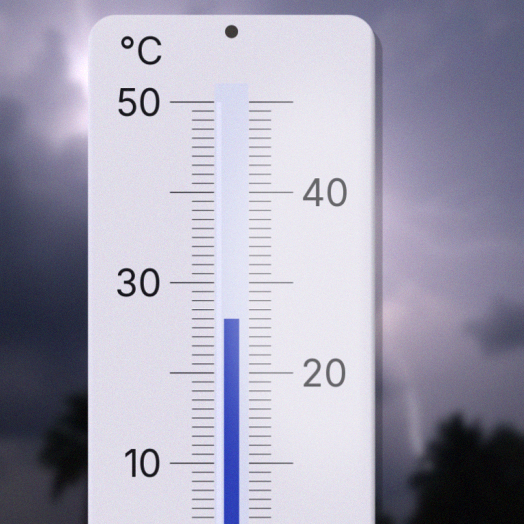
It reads 26 °C
